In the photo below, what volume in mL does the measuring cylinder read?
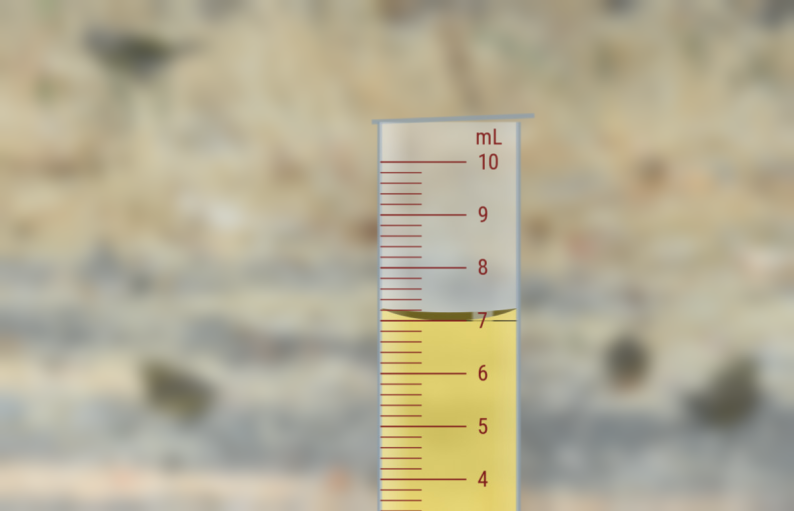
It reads 7 mL
